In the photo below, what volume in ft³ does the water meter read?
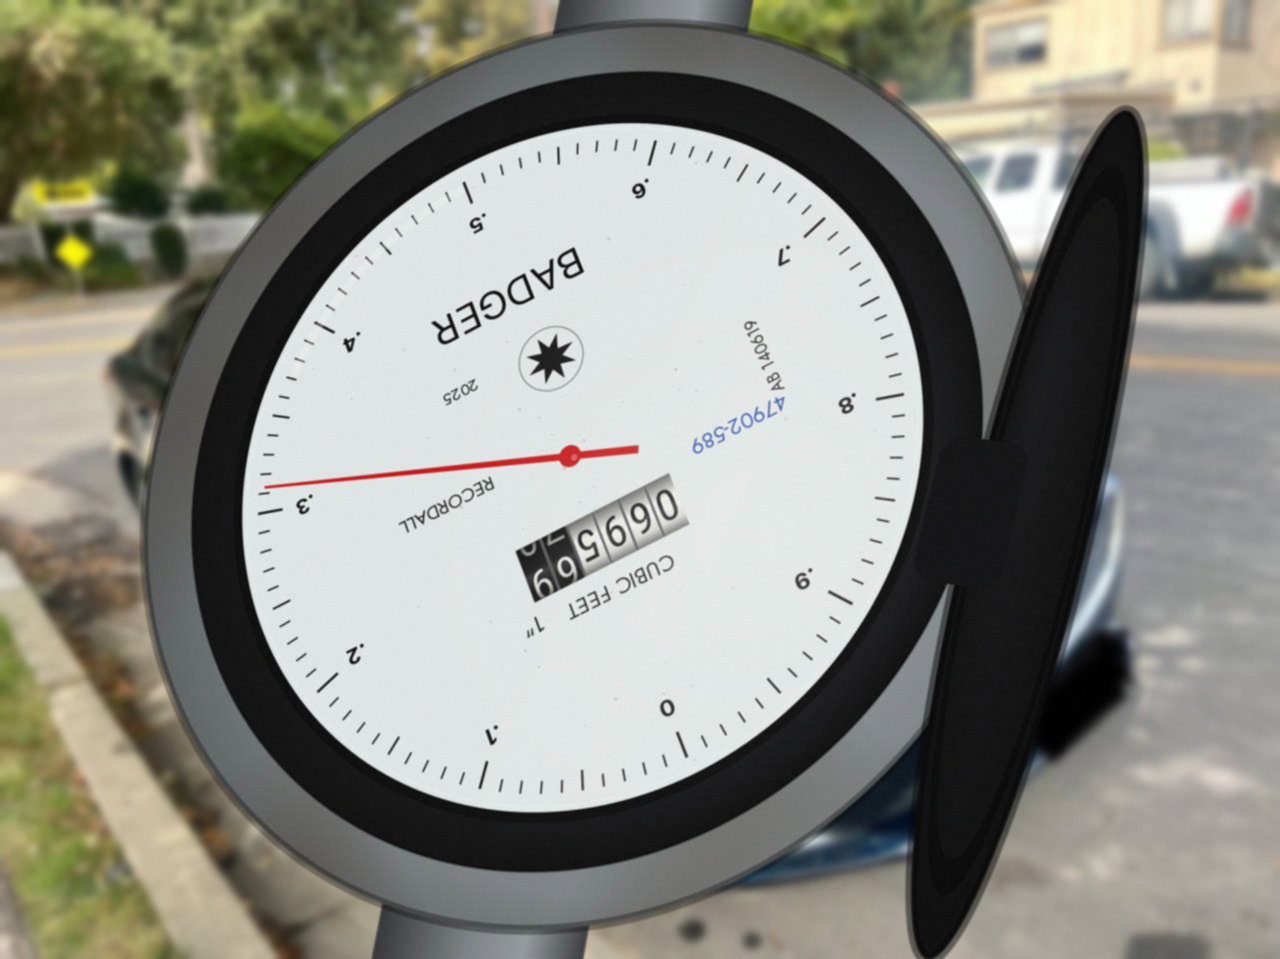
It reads 69569.31 ft³
